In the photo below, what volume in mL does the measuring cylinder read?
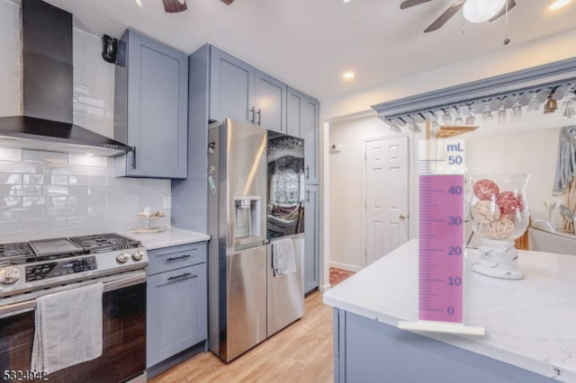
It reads 45 mL
